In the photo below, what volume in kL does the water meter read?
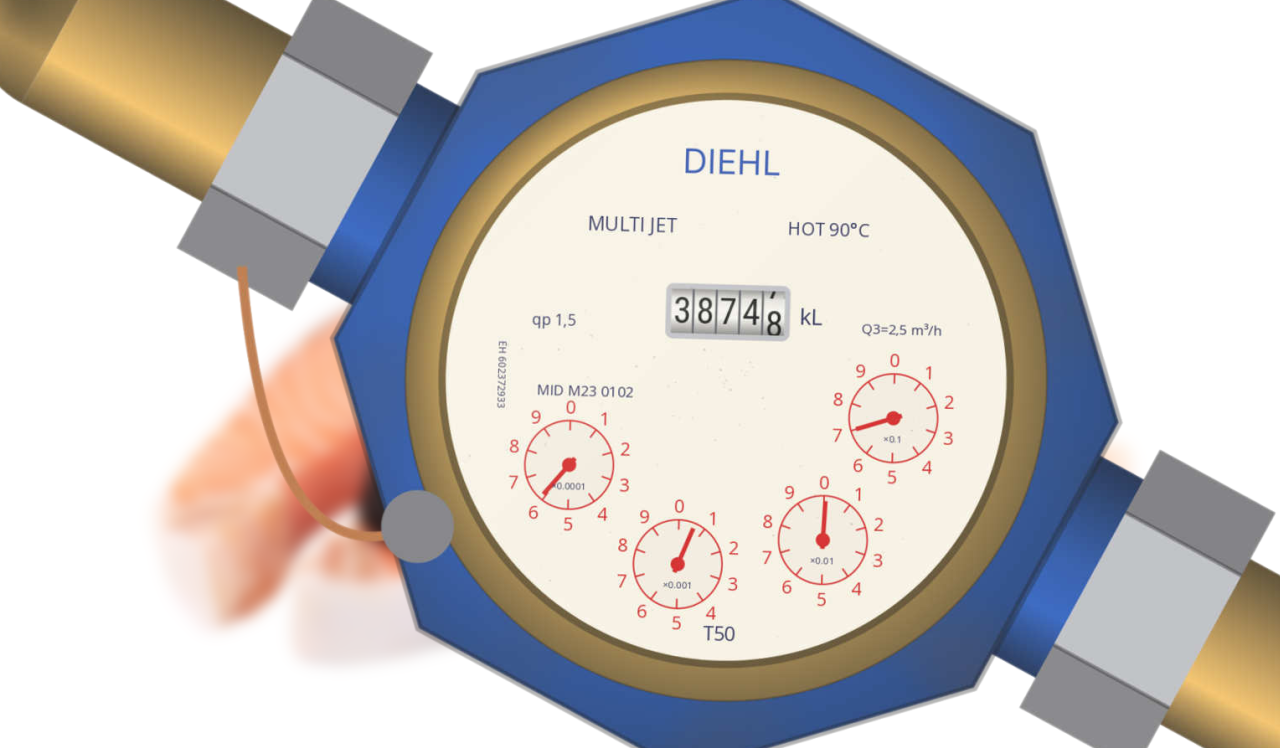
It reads 38747.7006 kL
